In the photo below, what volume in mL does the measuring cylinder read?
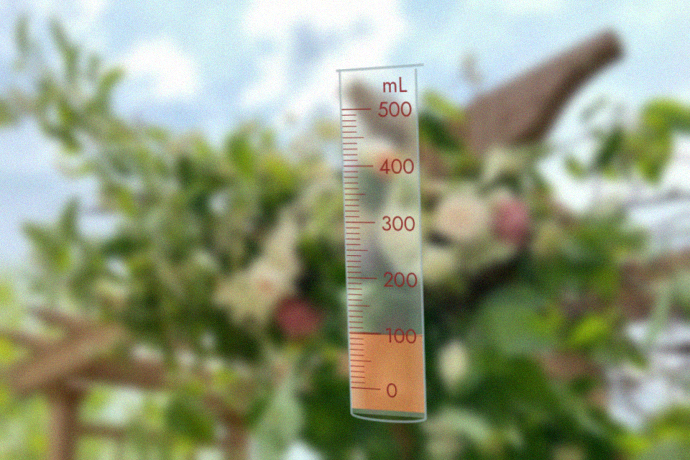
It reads 100 mL
